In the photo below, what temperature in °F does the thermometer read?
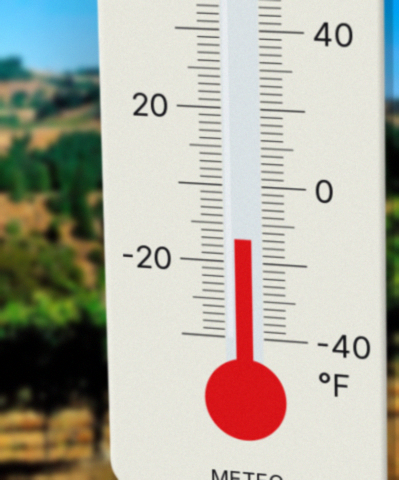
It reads -14 °F
